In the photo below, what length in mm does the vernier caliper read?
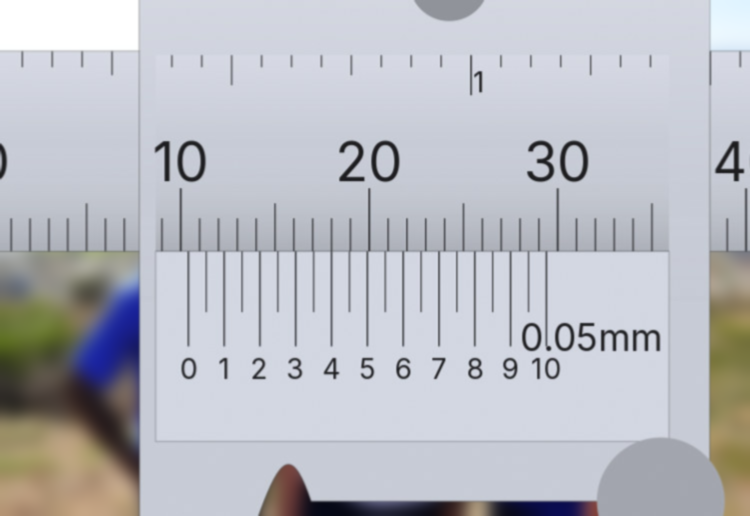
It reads 10.4 mm
